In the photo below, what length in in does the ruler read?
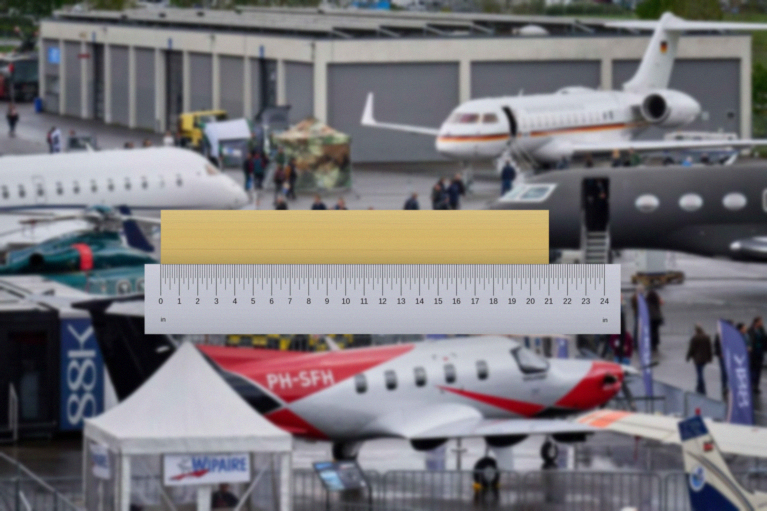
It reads 21 in
